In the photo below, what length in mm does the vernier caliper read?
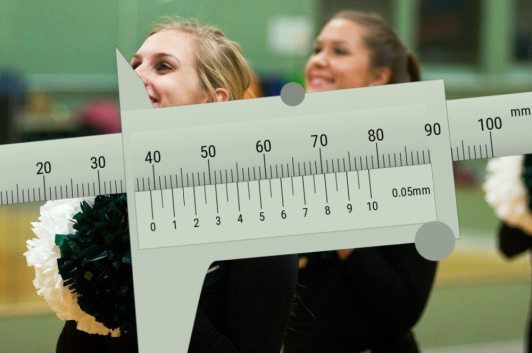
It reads 39.2 mm
